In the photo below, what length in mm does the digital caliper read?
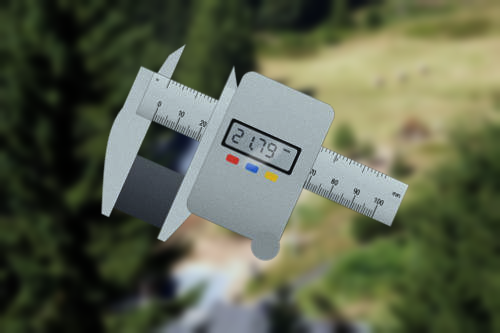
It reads 21.79 mm
